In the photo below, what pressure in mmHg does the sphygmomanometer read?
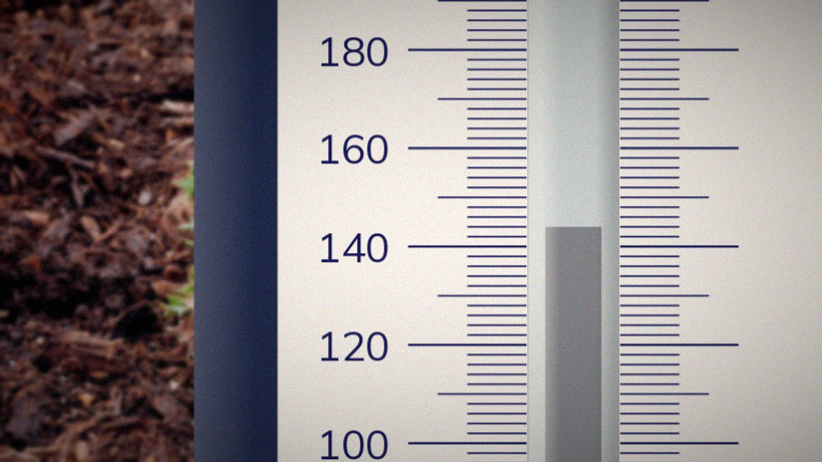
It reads 144 mmHg
